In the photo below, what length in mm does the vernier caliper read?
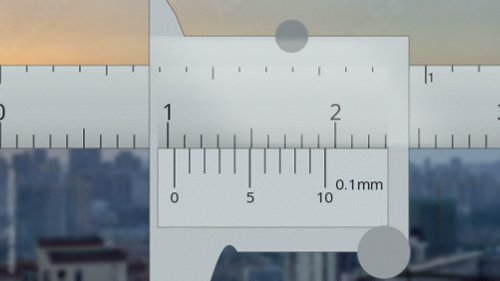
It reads 10.4 mm
